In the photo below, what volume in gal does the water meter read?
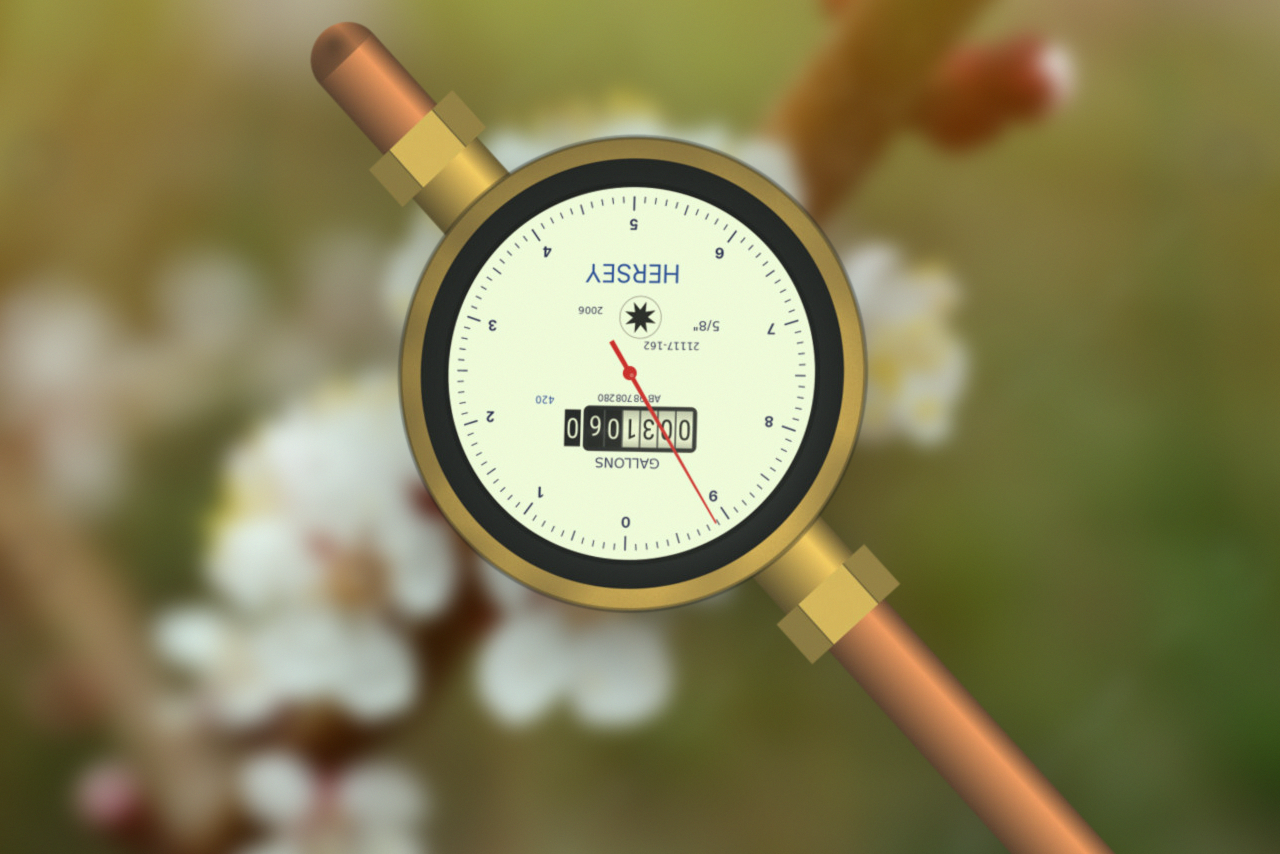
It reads 31059.1 gal
